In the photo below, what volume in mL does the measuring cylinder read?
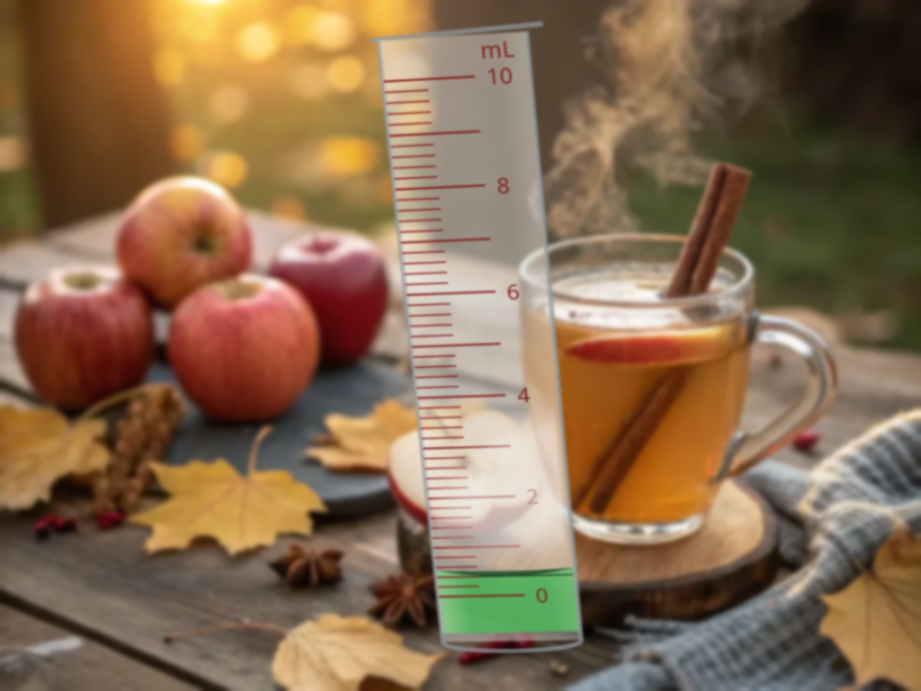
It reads 0.4 mL
